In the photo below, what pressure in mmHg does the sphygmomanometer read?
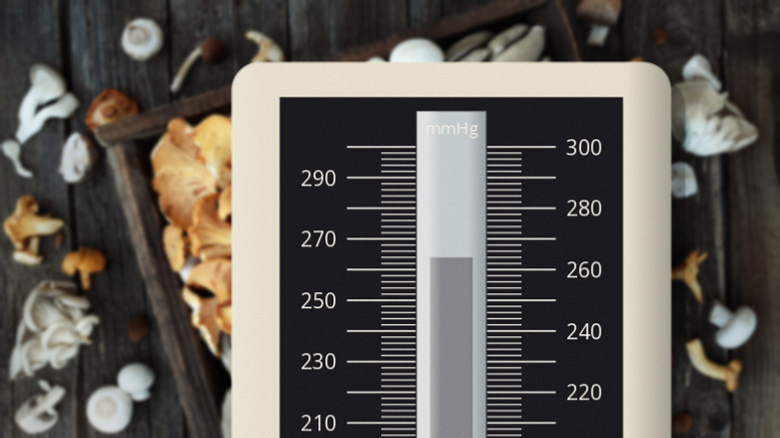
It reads 264 mmHg
